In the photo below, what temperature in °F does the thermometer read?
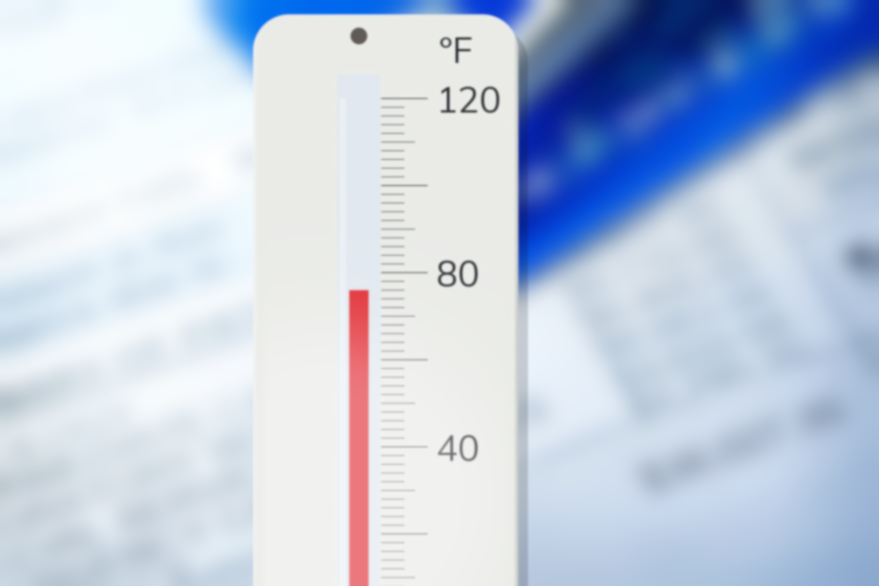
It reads 76 °F
